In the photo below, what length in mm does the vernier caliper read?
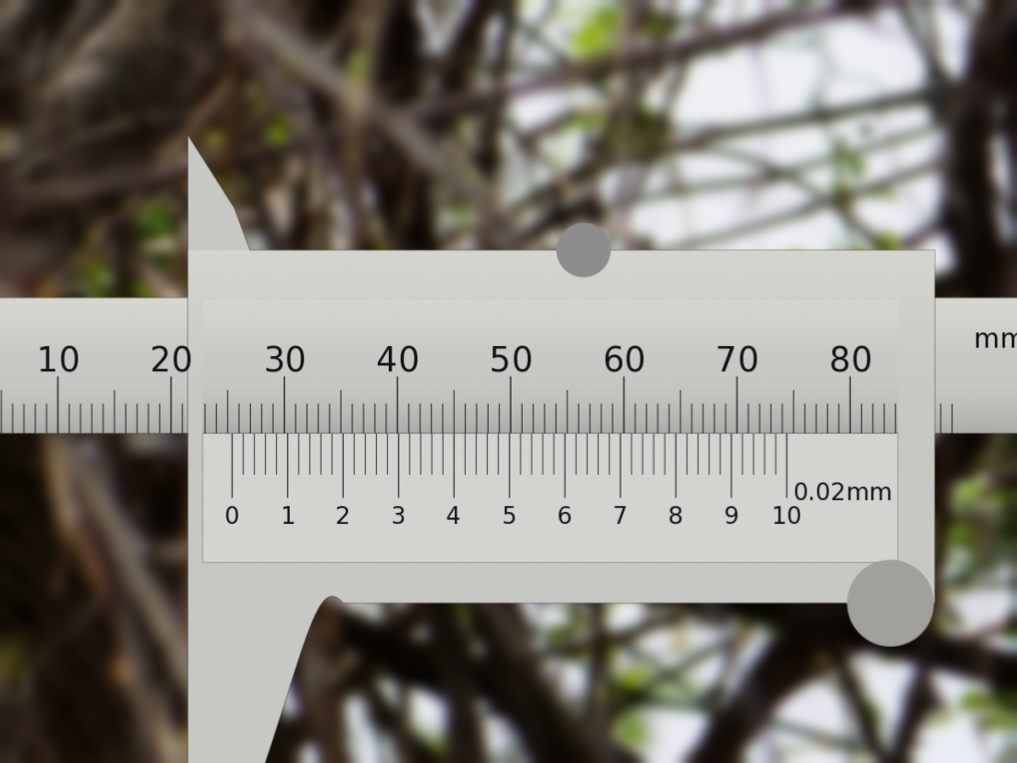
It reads 25.4 mm
